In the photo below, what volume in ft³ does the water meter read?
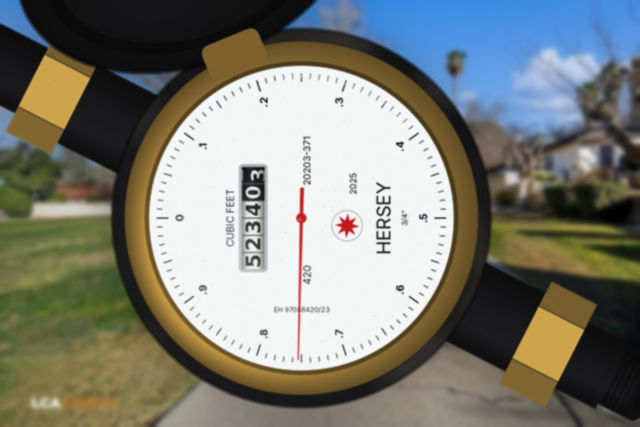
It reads 523402.75 ft³
